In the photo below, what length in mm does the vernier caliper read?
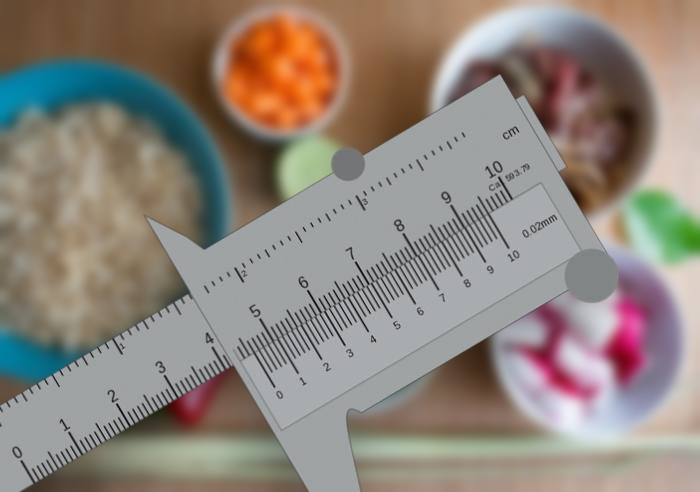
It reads 46.0 mm
